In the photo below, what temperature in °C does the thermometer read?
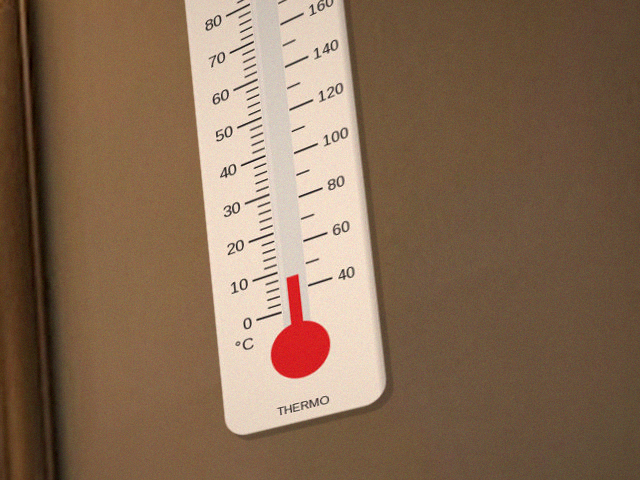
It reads 8 °C
